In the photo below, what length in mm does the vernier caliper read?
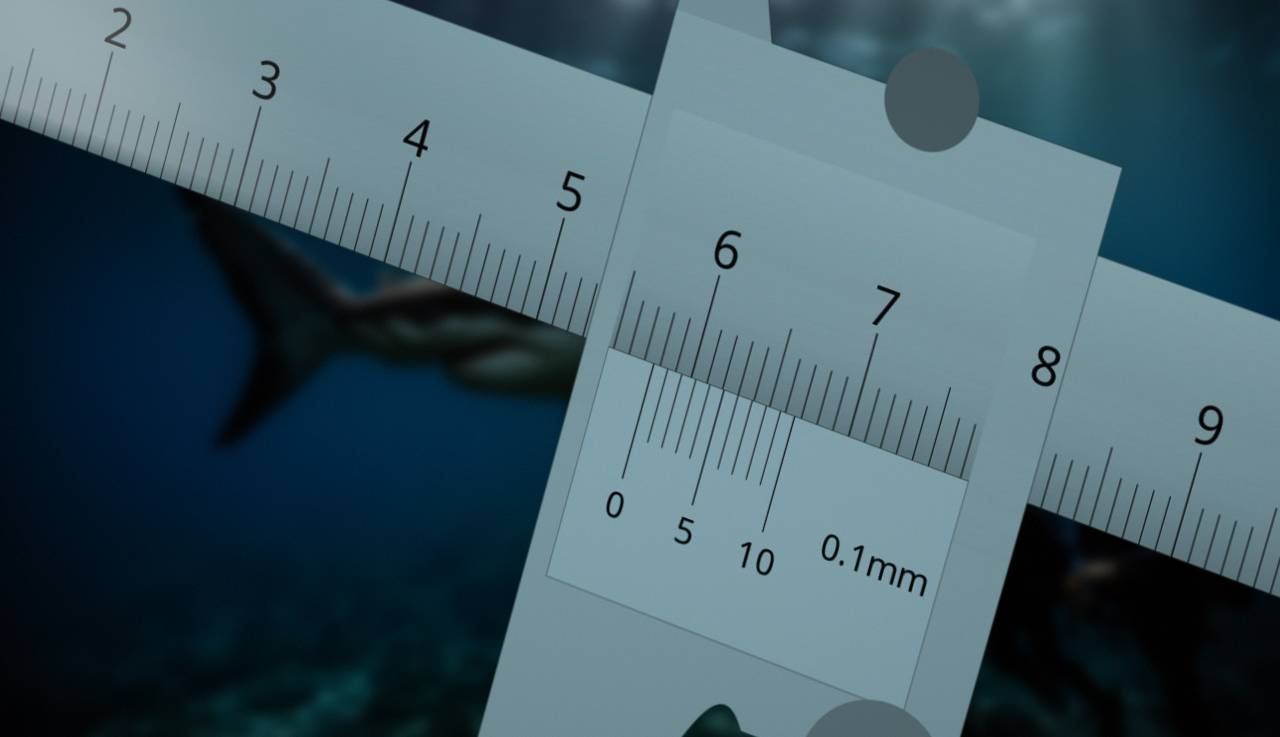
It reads 57.6 mm
